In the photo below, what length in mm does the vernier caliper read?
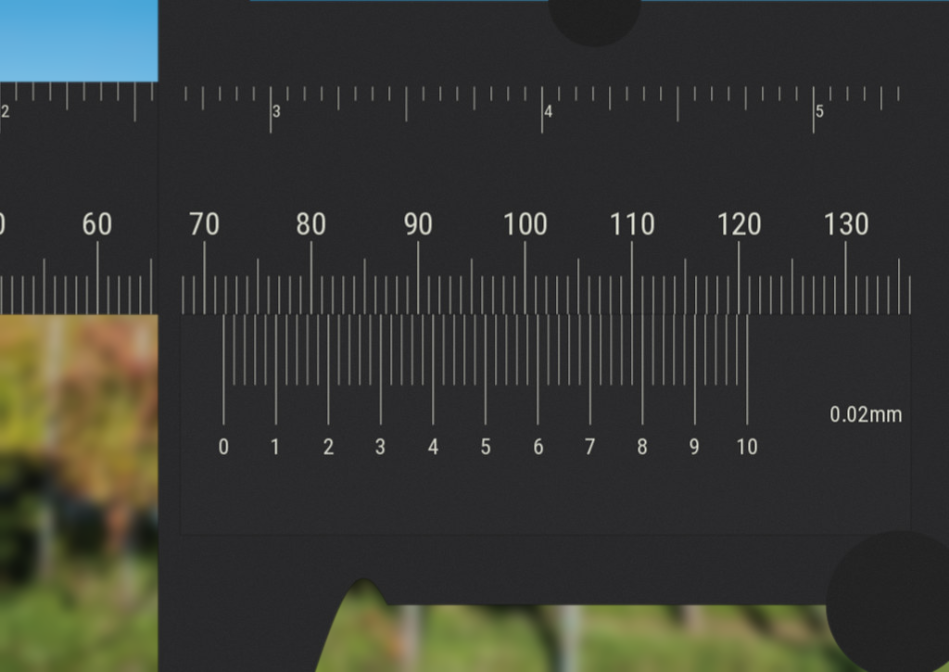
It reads 71.8 mm
